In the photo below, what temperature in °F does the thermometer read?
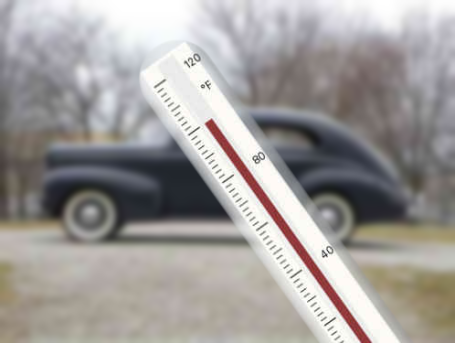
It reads 100 °F
